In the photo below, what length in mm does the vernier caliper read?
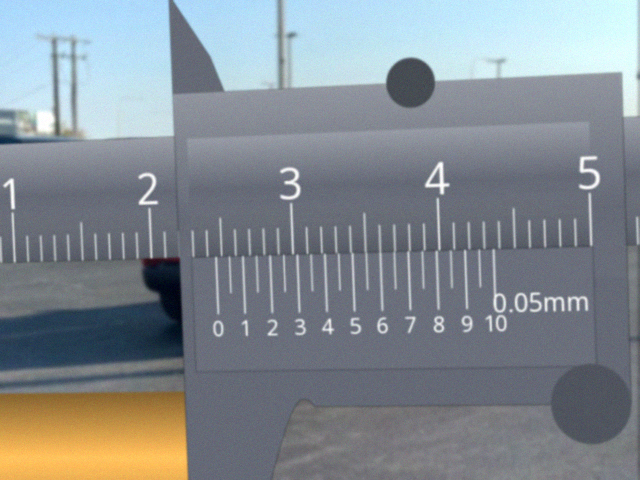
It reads 24.6 mm
